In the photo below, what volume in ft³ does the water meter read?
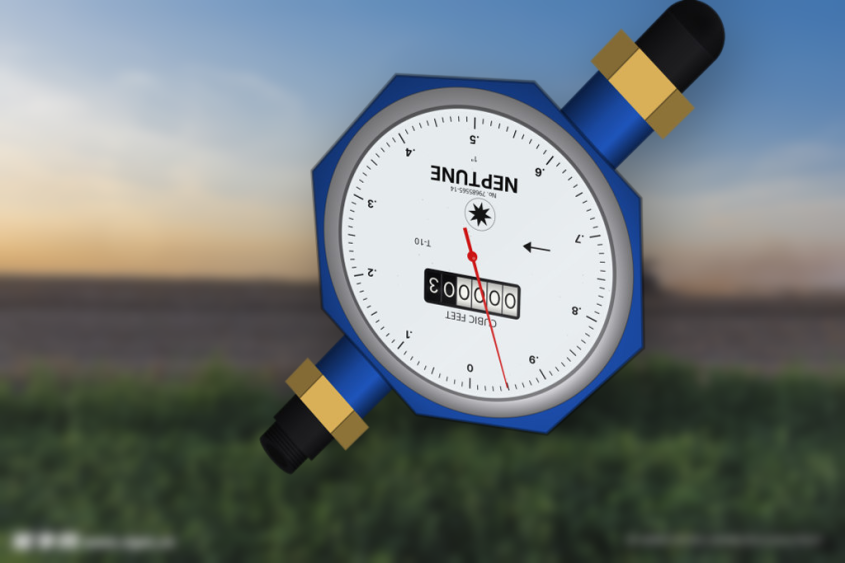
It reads 2.95 ft³
